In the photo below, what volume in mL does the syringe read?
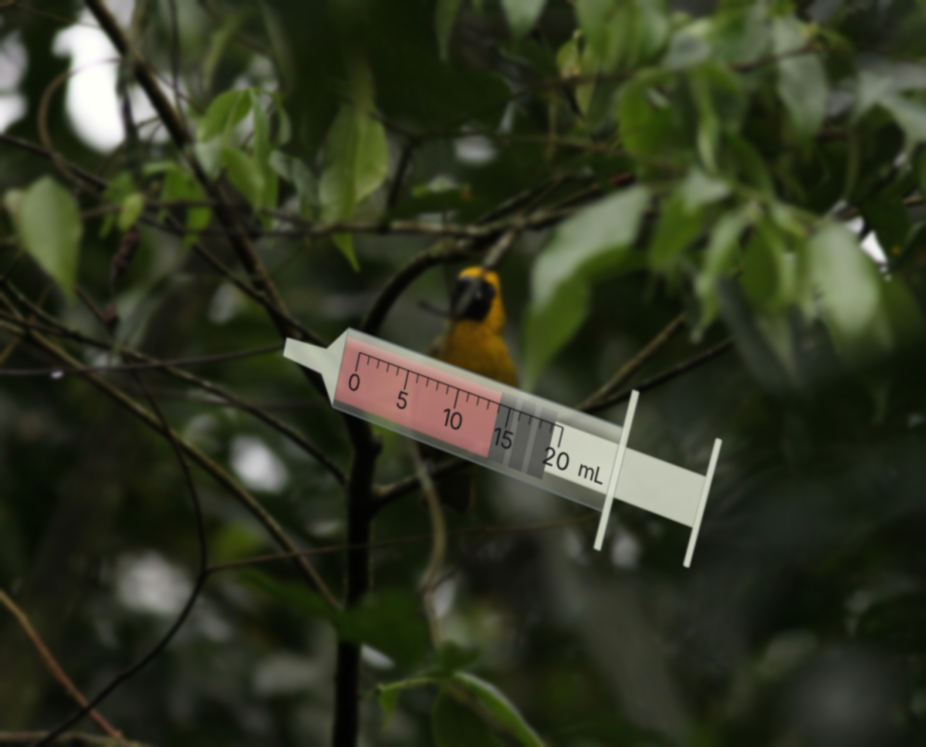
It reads 14 mL
